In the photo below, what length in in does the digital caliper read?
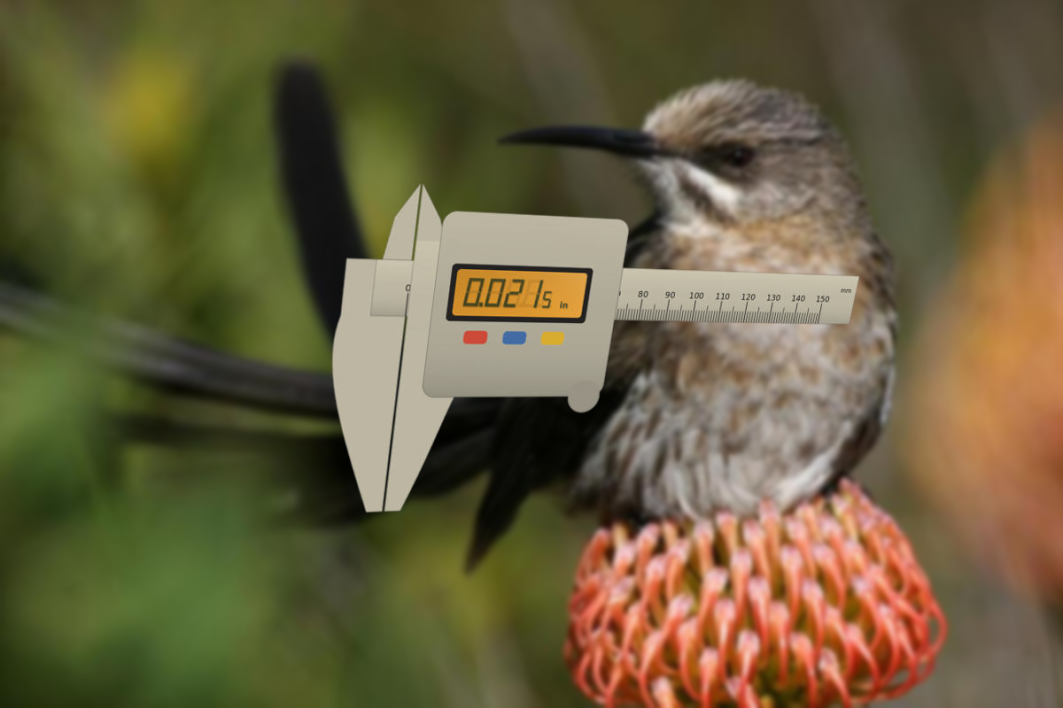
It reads 0.0215 in
